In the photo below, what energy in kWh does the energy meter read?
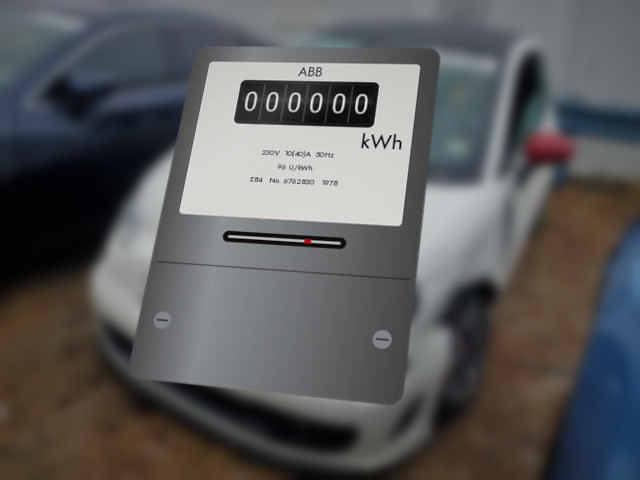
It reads 0 kWh
